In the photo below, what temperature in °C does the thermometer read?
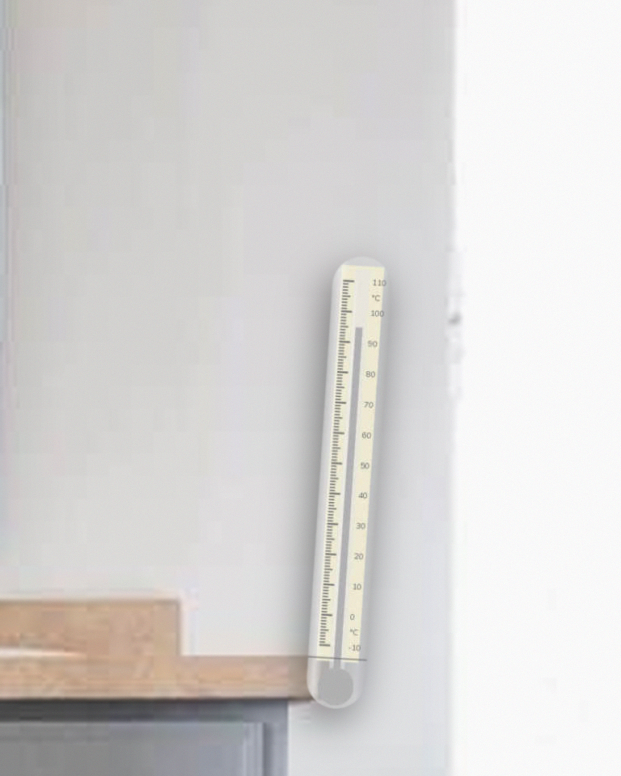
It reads 95 °C
